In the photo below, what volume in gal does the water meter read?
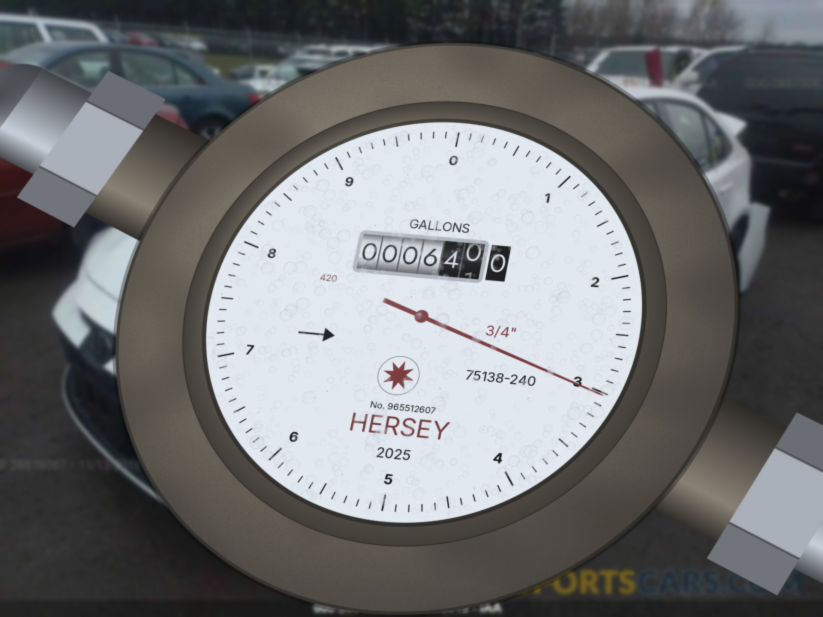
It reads 6403.0 gal
